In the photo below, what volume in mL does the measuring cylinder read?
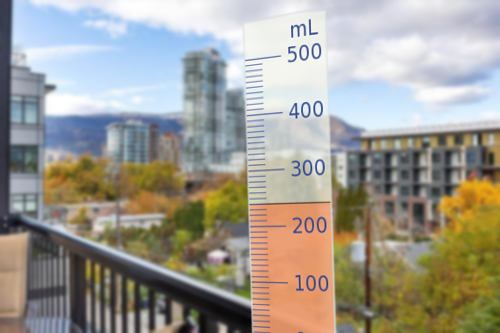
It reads 240 mL
